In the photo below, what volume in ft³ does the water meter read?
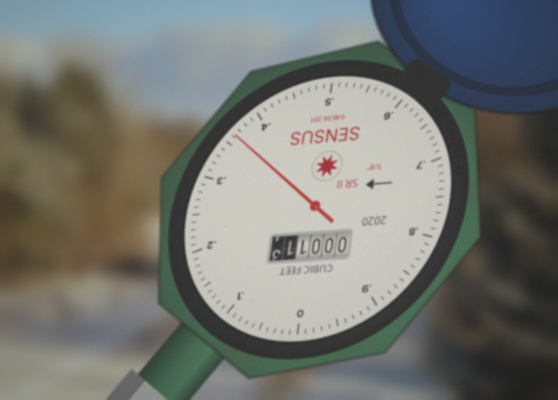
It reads 113.36 ft³
